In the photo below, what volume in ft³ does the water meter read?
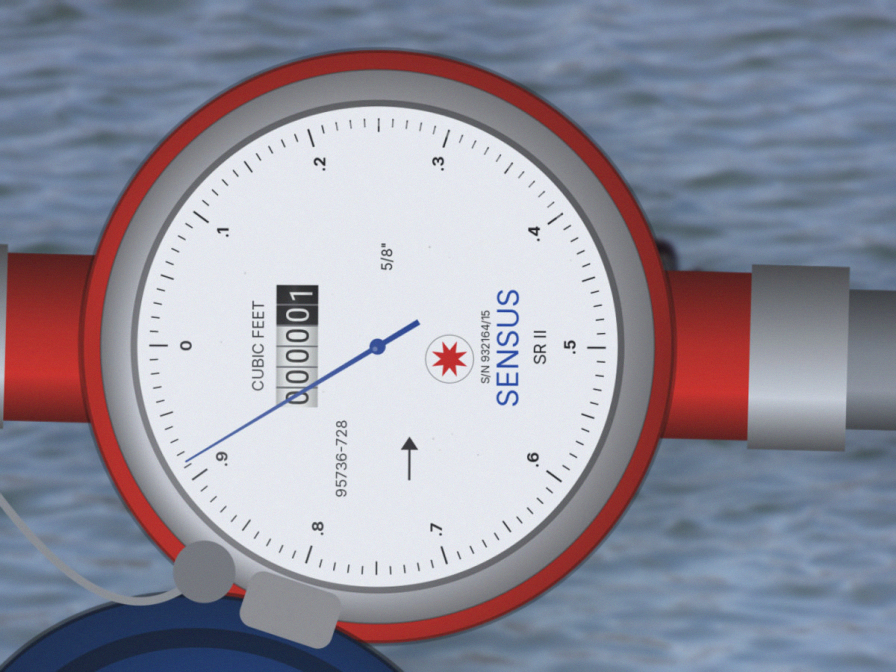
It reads 0.91 ft³
